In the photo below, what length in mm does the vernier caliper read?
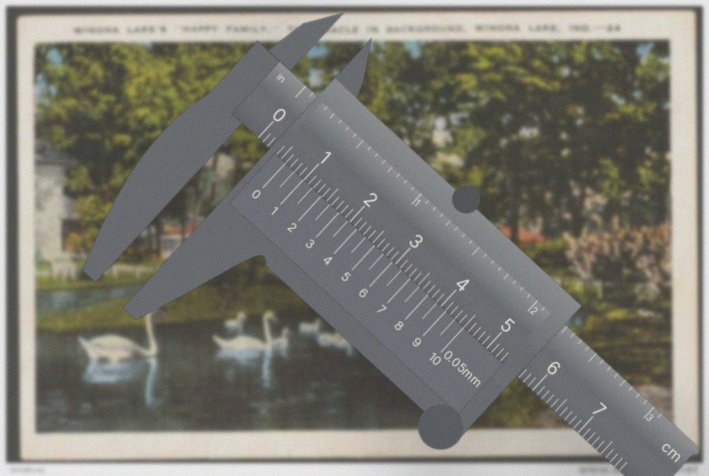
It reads 6.0 mm
